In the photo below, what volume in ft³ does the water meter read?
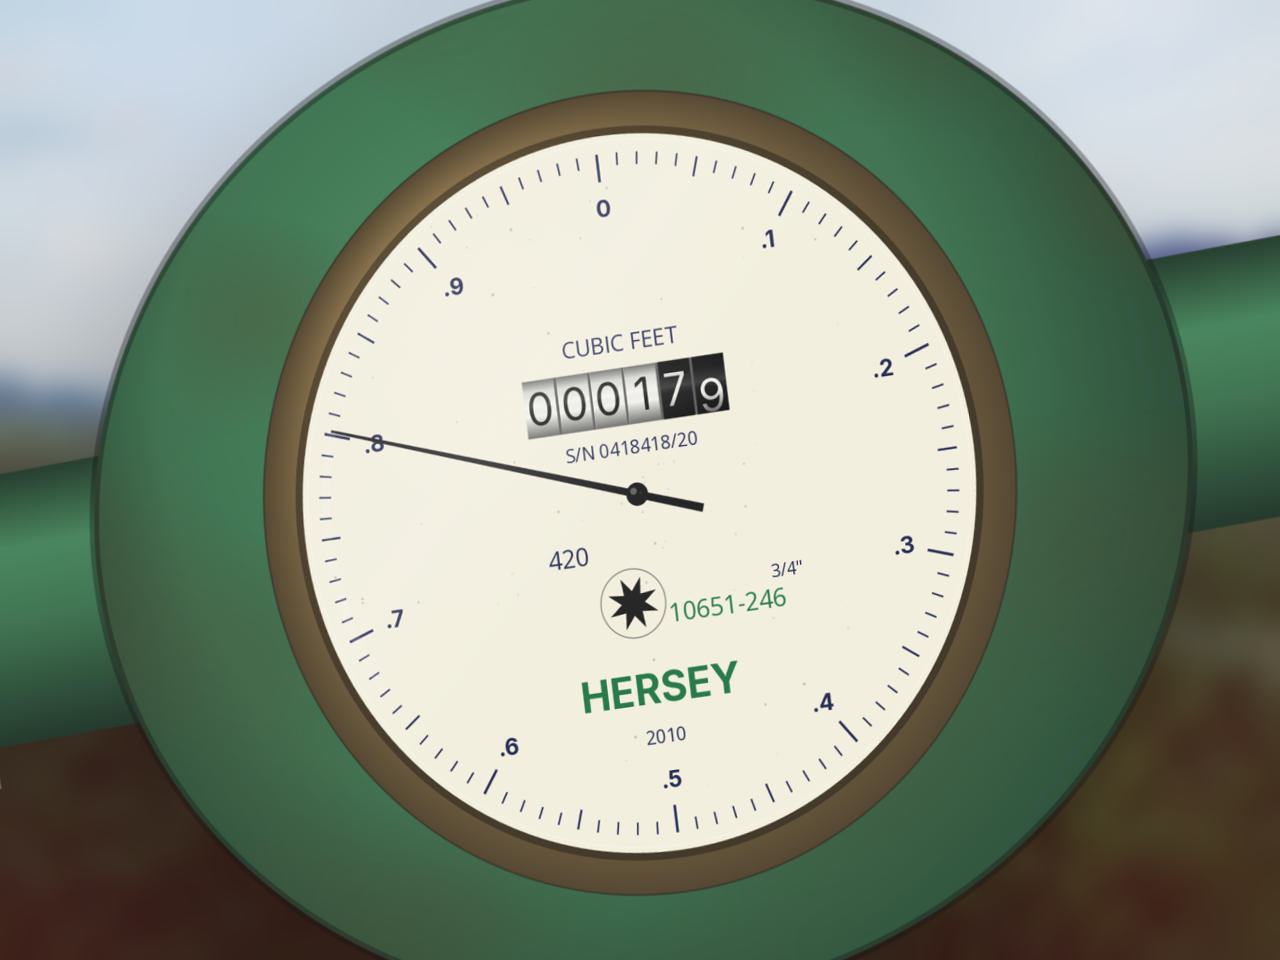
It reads 178.80 ft³
